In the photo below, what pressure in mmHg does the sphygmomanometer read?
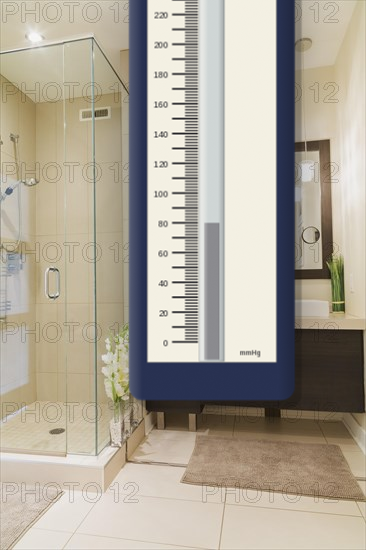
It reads 80 mmHg
